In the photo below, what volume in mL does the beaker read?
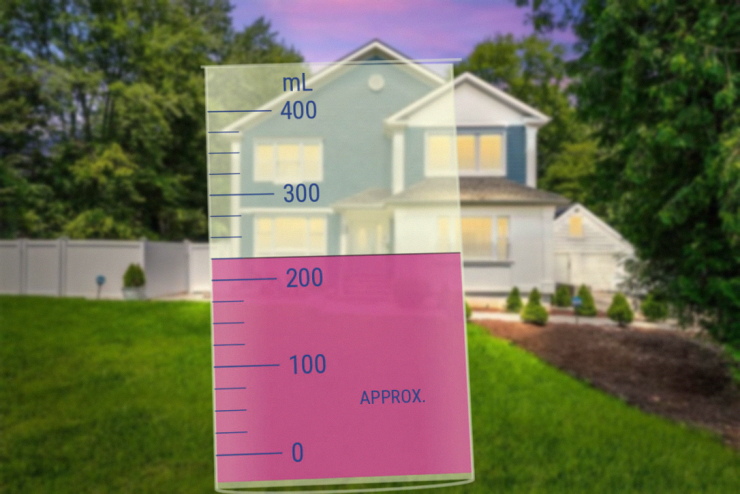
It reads 225 mL
